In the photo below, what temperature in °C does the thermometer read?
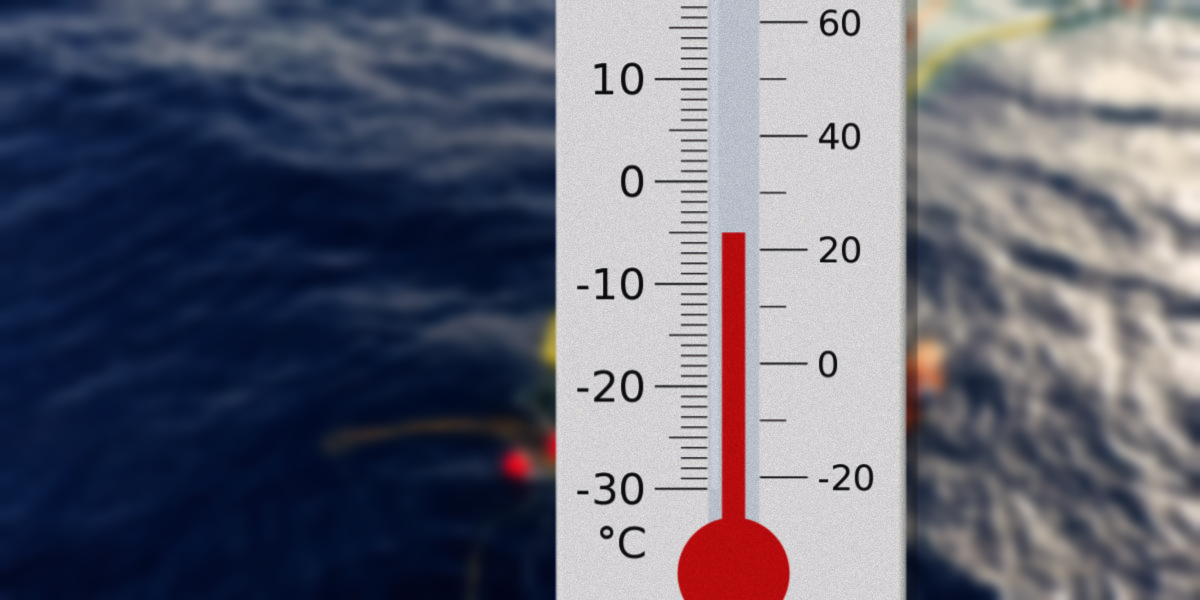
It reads -5 °C
